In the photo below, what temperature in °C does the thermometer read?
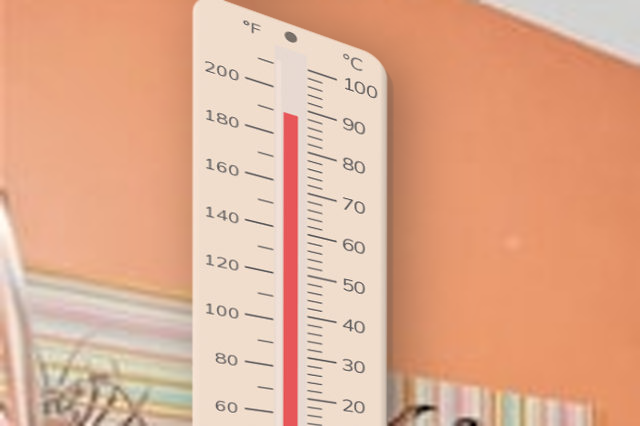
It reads 88 °C
